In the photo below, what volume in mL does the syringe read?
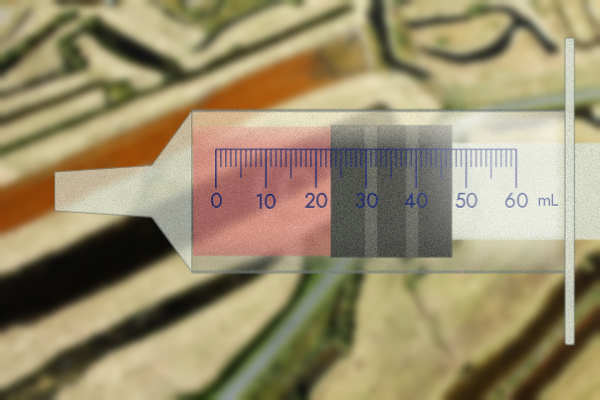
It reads 23 mL
